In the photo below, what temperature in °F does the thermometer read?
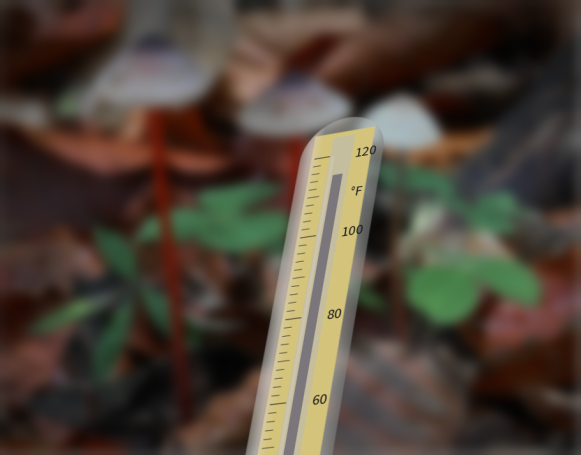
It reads 115 °F
